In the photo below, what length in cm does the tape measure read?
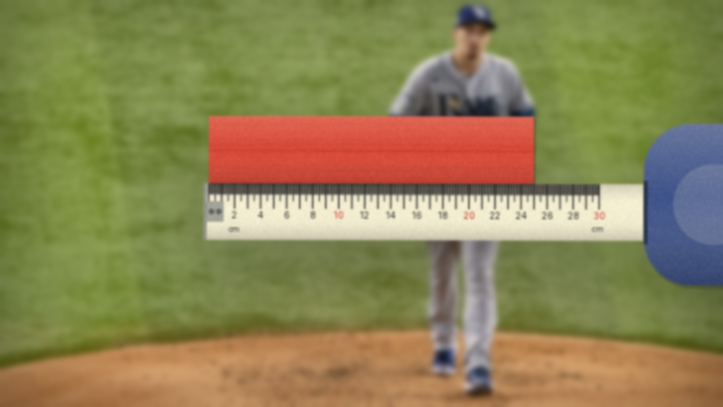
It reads 25 cm
